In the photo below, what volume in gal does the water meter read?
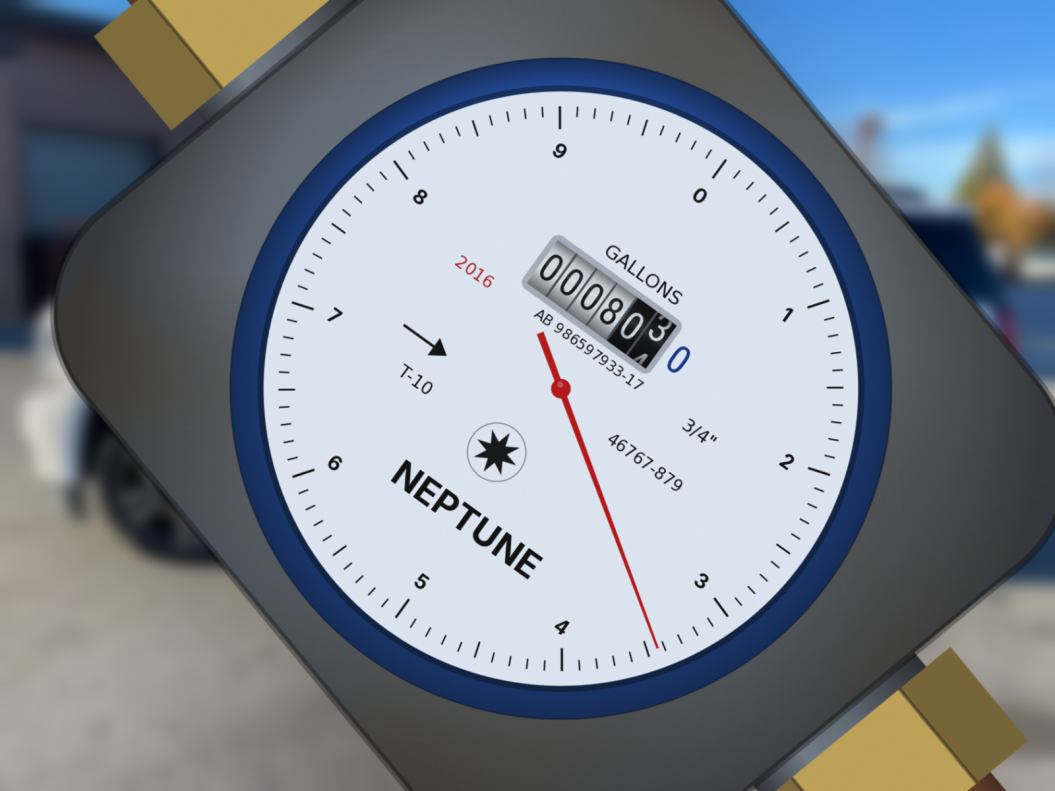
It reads 8033.4 gal
